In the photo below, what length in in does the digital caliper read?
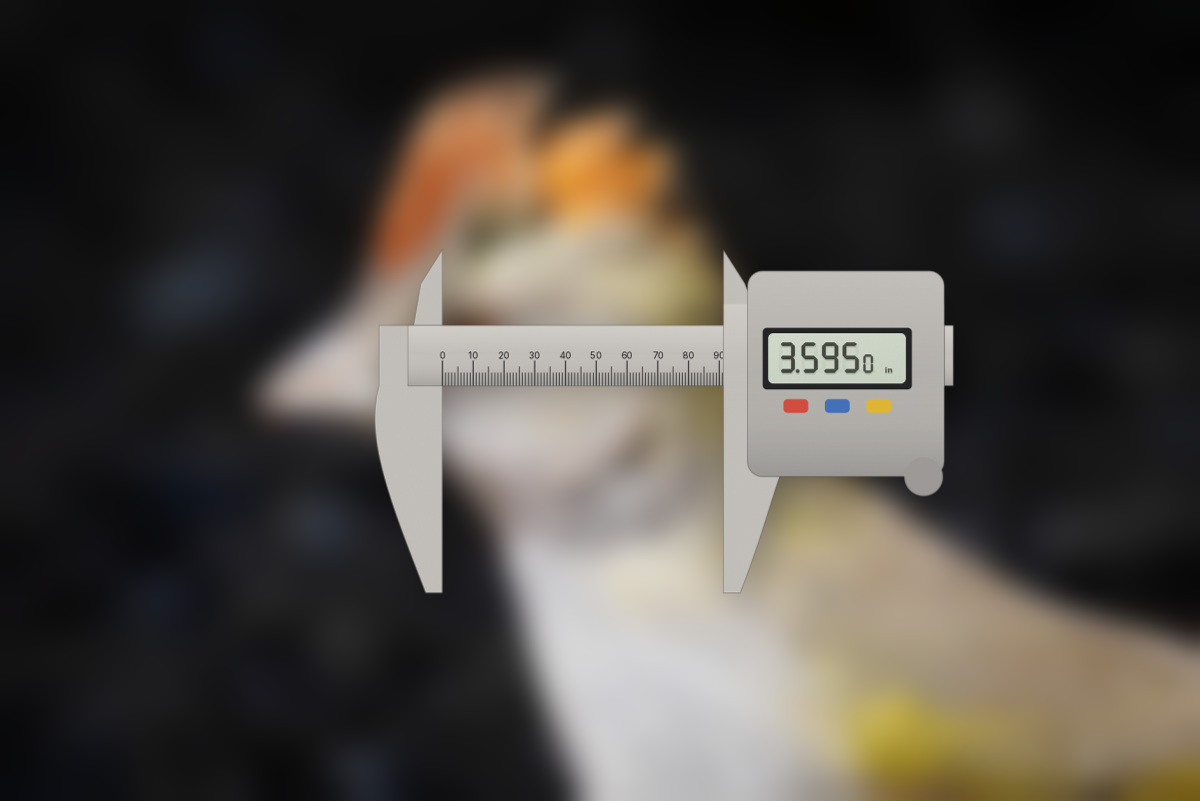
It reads 3.5950 in
